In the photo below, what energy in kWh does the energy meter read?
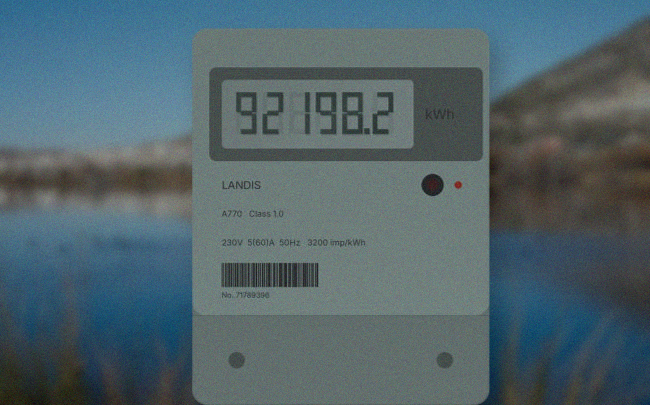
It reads 92198.2 kWh
